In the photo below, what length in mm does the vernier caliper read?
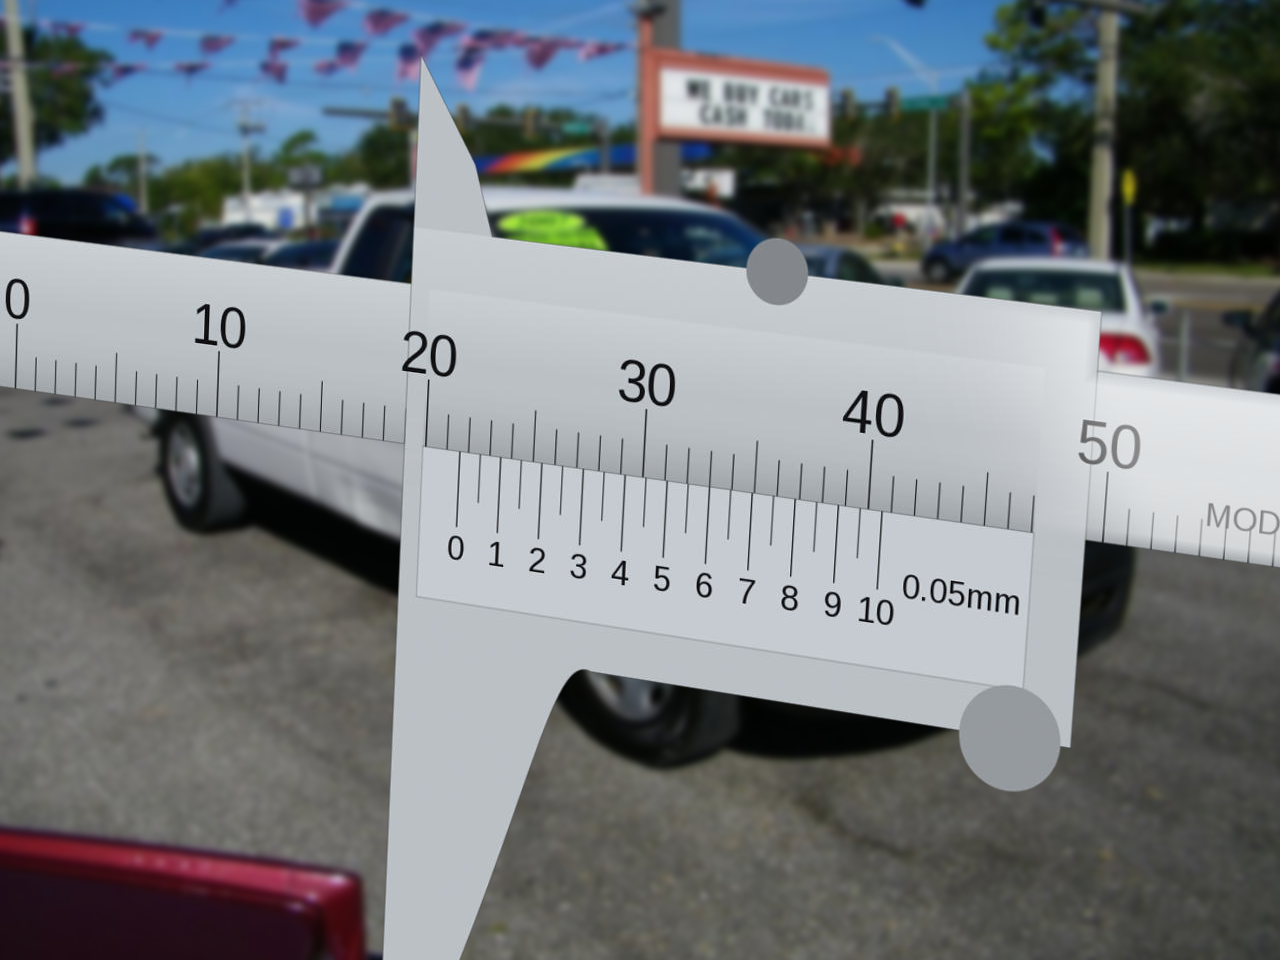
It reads 21.6 mm
